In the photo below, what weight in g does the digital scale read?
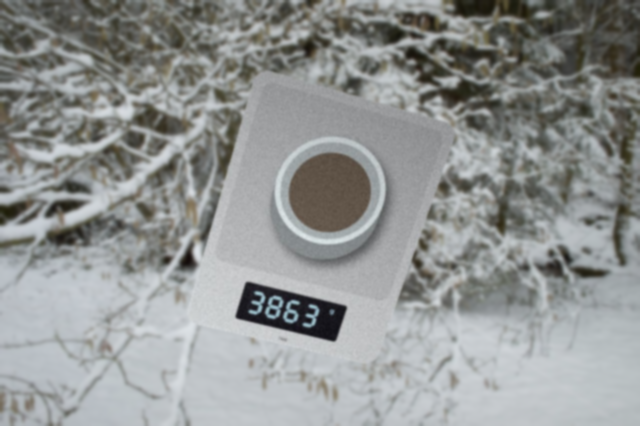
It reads 3863 g
